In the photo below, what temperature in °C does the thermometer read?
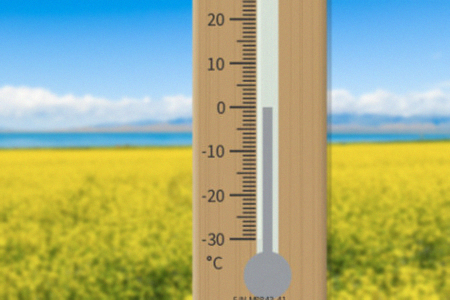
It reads 0 °C
